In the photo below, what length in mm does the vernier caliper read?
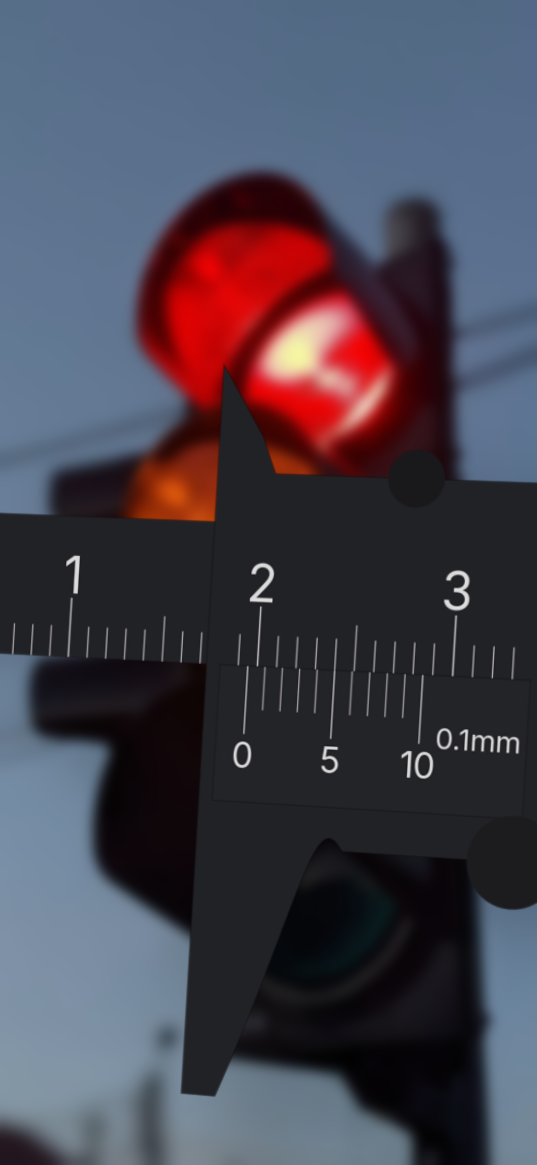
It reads 19.5 mm
